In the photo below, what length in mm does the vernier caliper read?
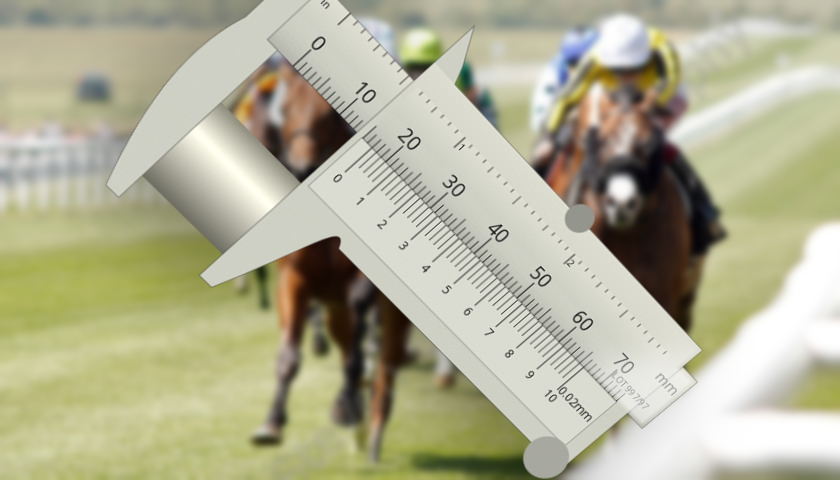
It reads 17.0 mm
